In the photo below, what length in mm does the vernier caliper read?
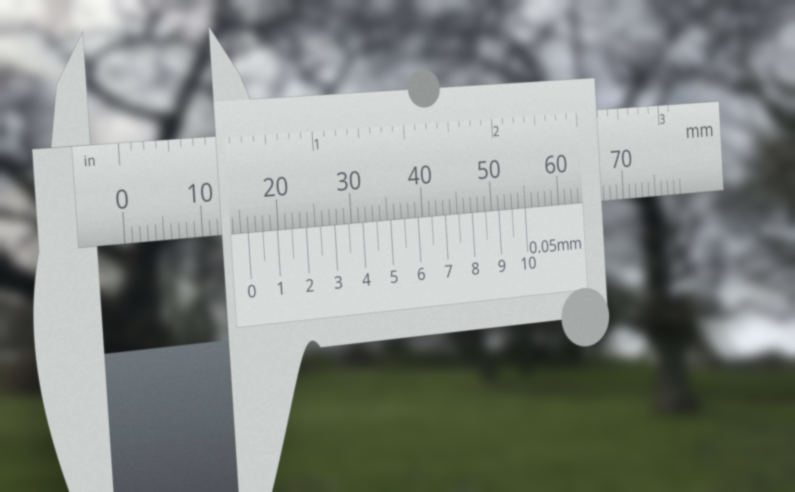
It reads 16.0 mm
